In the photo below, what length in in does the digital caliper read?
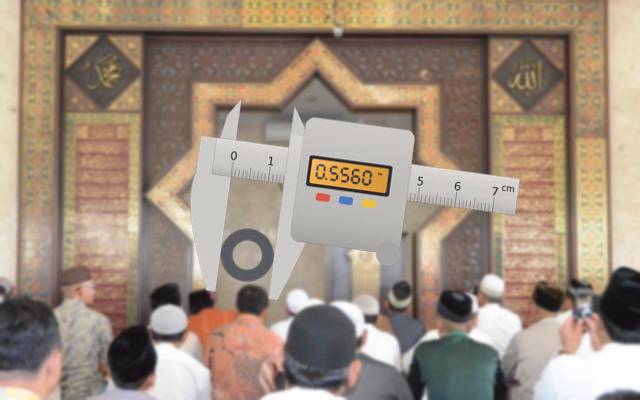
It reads 0.5560 in
